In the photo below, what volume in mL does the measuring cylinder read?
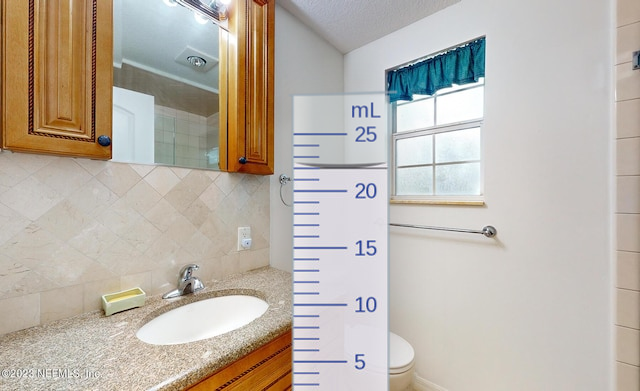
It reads 22 mL
